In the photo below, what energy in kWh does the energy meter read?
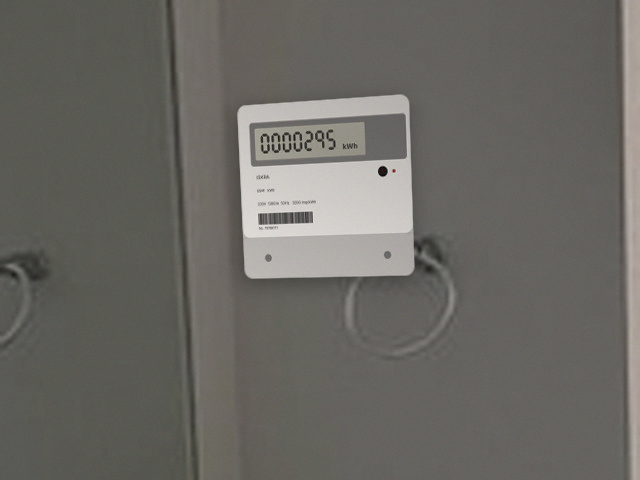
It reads 295 kWh
